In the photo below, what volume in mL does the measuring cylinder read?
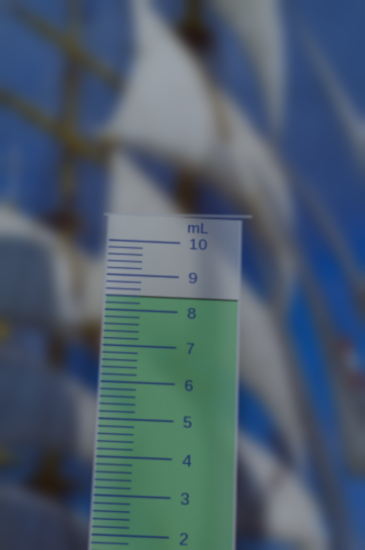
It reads 8.4 mL
